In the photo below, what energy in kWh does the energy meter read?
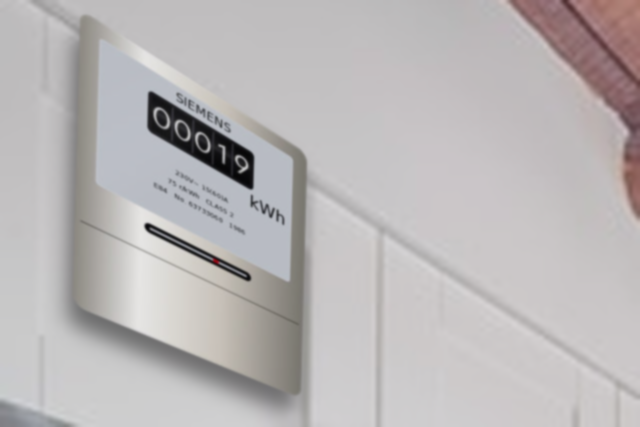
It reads 19 kWh
